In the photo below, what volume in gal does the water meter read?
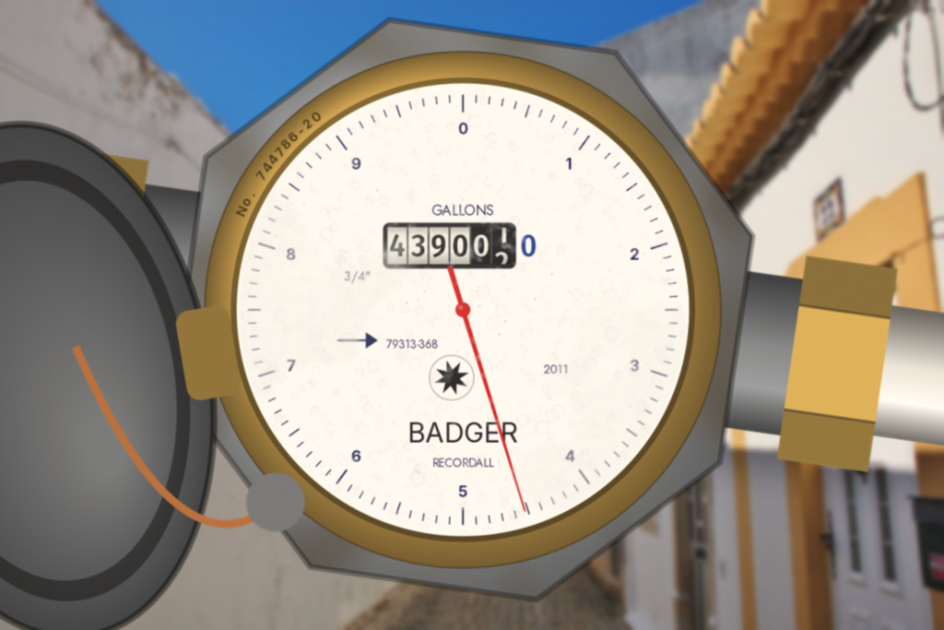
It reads 4390014.5 gal
